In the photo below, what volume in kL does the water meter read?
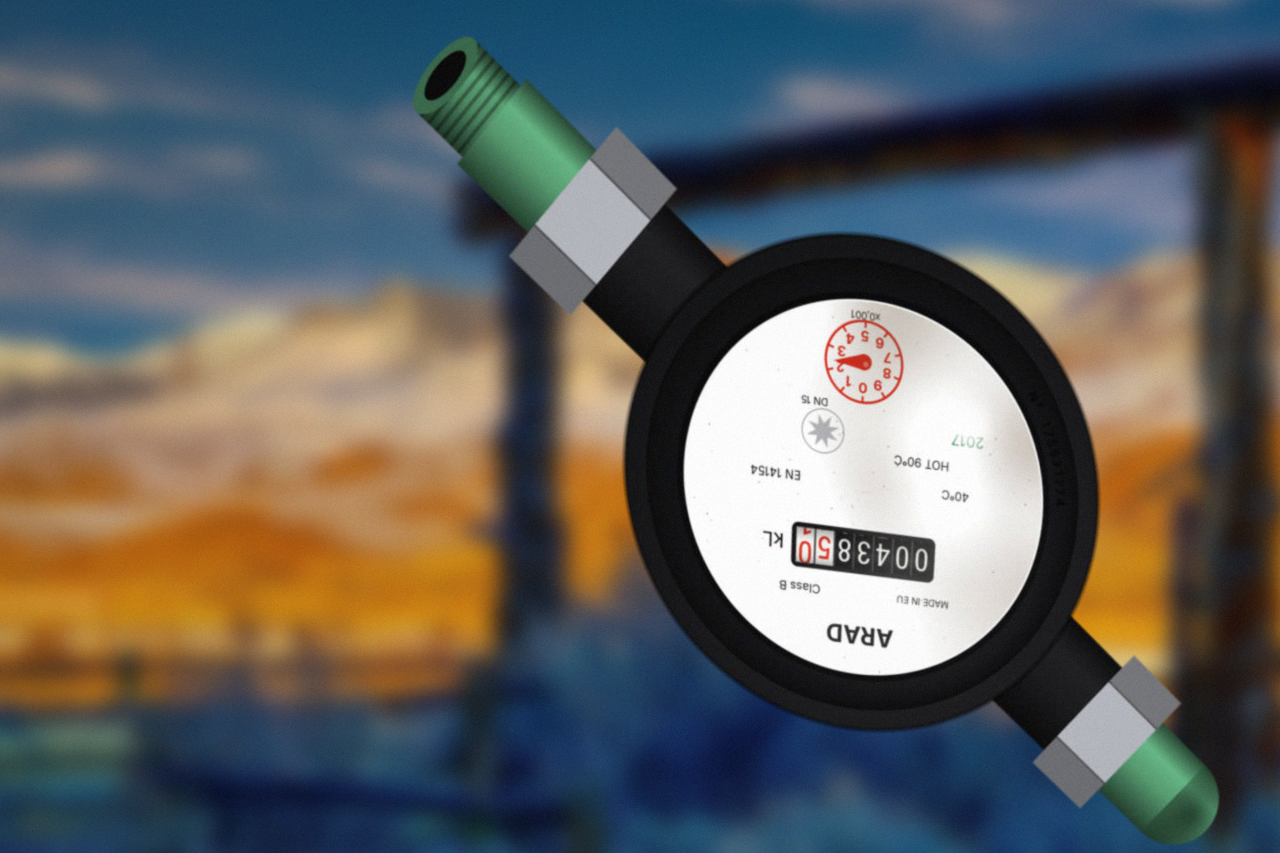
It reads 438.502 kL
